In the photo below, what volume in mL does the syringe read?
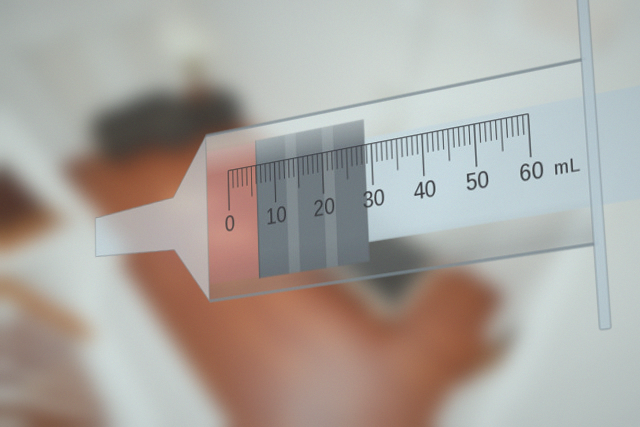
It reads 6 mL
